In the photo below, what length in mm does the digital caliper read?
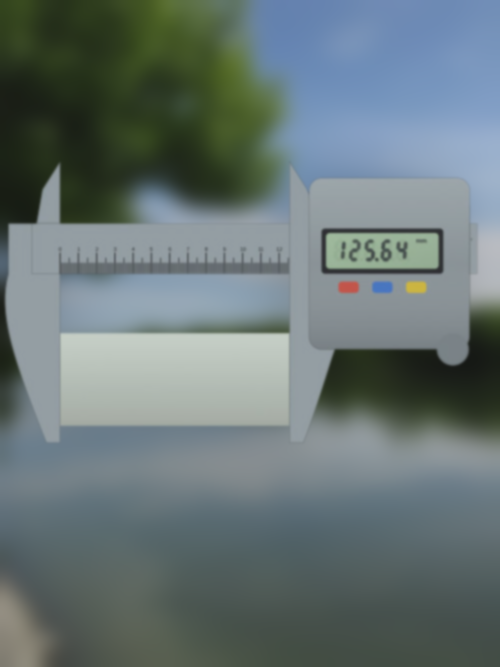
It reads 125.64 mm
